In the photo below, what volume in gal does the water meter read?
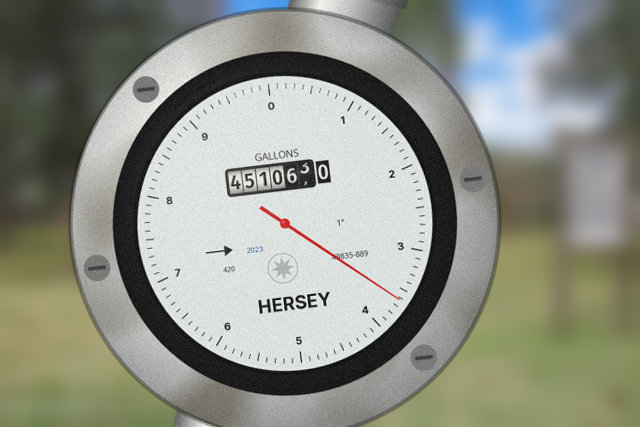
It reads 4510633.6 gal
